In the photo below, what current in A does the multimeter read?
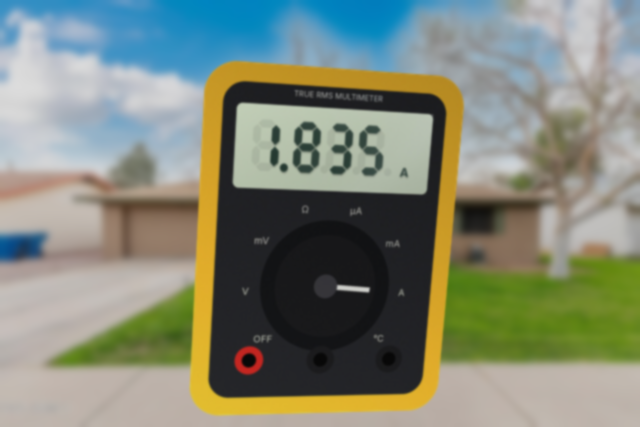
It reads 1.835 A
